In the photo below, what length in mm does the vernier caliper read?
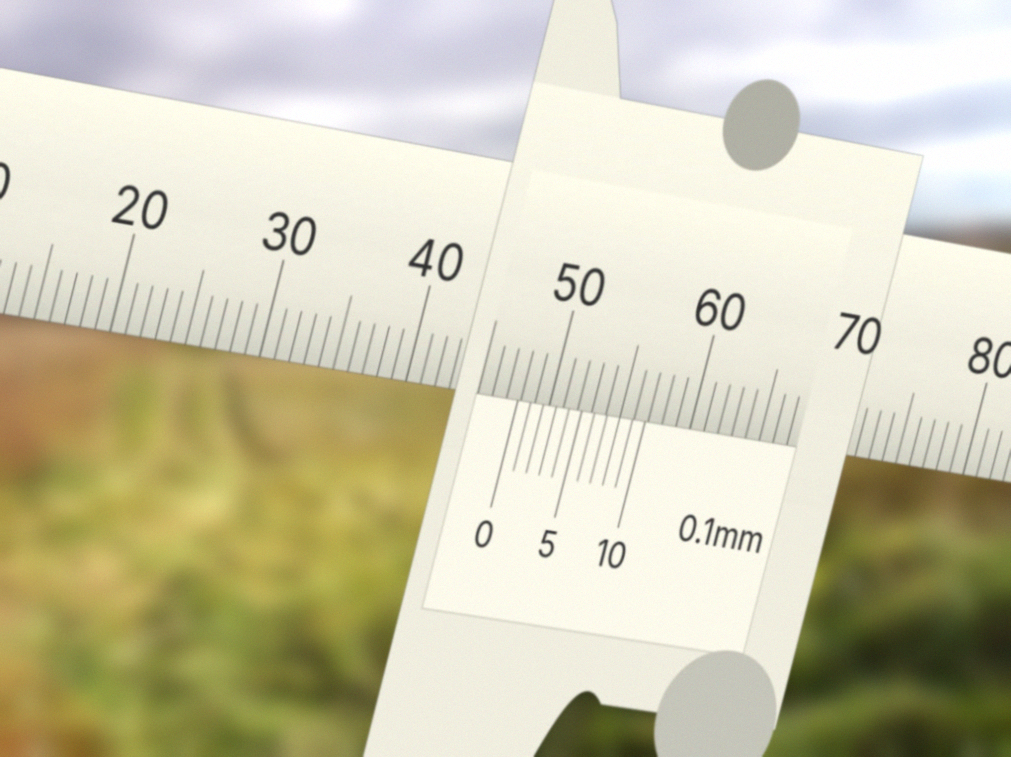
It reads 47.8 mm
